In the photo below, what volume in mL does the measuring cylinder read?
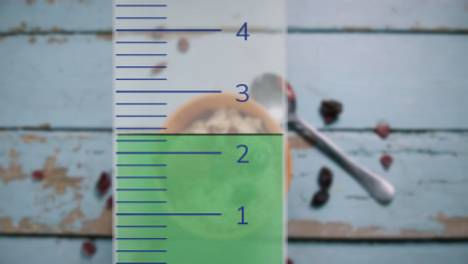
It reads 2.3 mL
